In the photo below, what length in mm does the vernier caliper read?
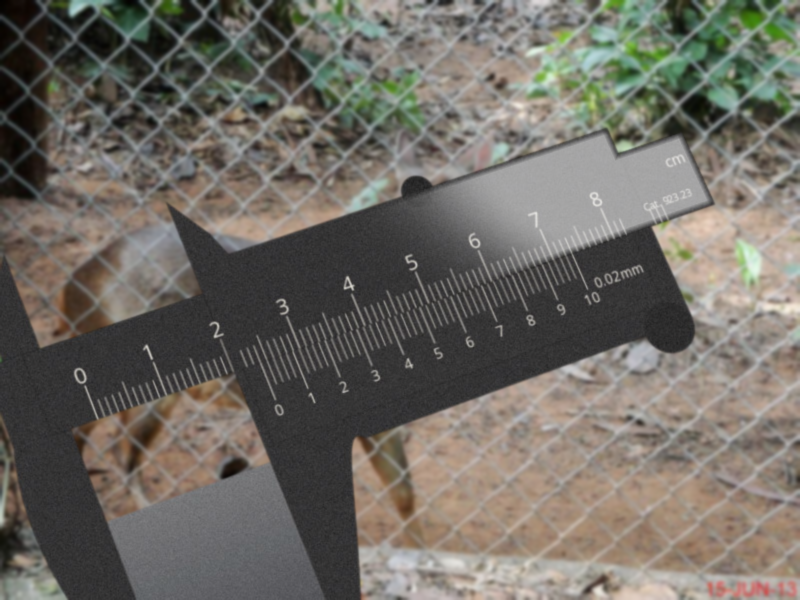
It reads 24.0 mm
